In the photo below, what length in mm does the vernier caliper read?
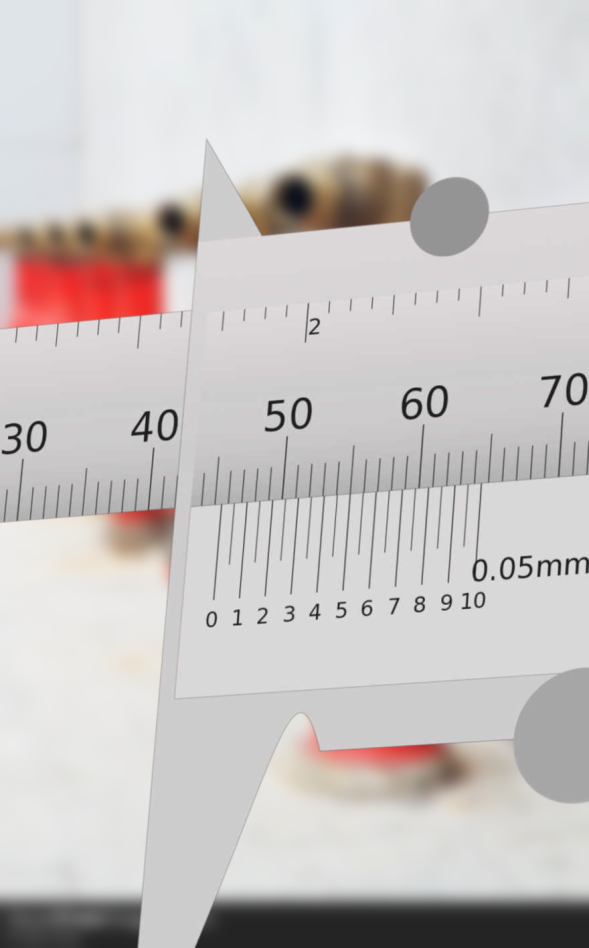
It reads 45.5 mm
